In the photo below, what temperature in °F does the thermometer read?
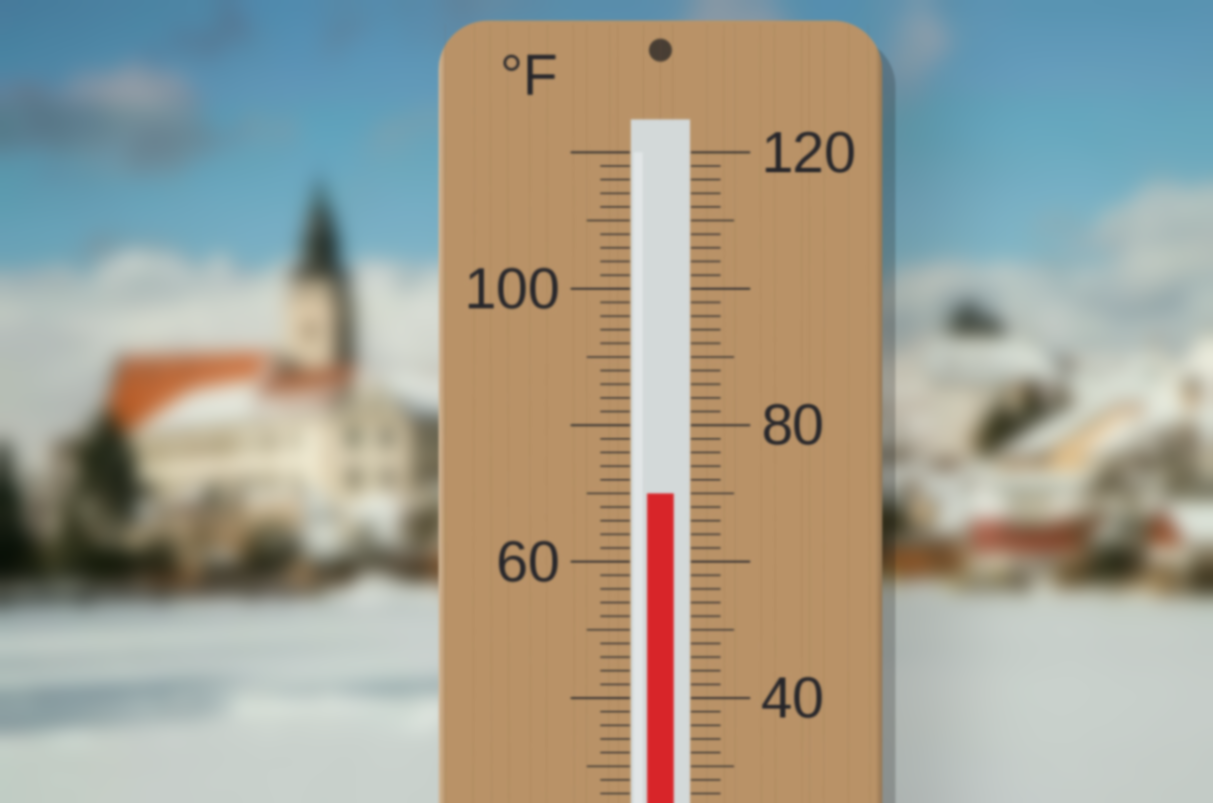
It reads 70 °F
